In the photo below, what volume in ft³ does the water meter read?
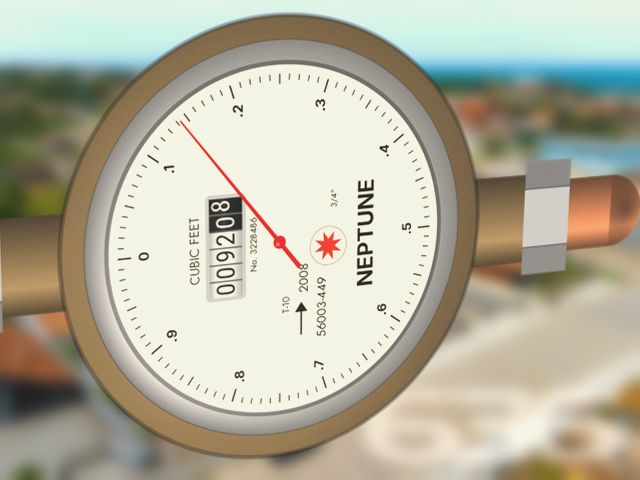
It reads 9208.14 ft³
